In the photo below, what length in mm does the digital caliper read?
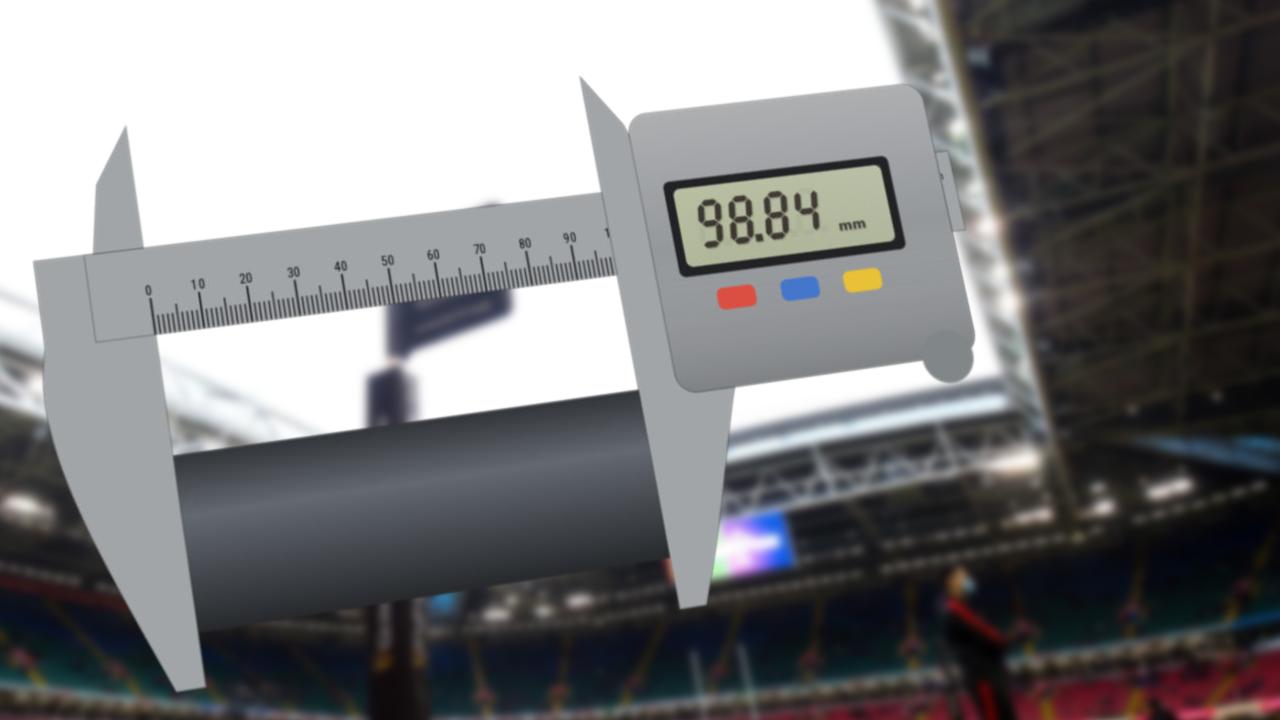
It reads 98.84 mm
